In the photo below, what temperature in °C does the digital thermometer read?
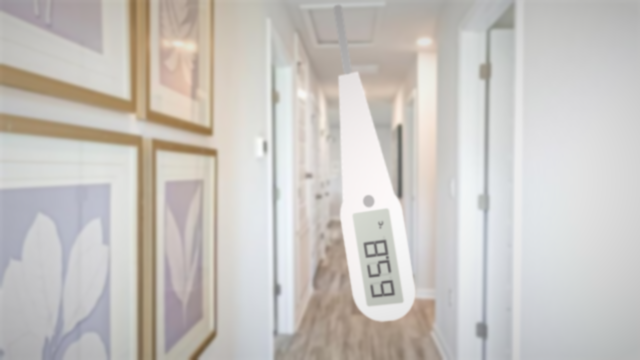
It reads 65.8 °C
